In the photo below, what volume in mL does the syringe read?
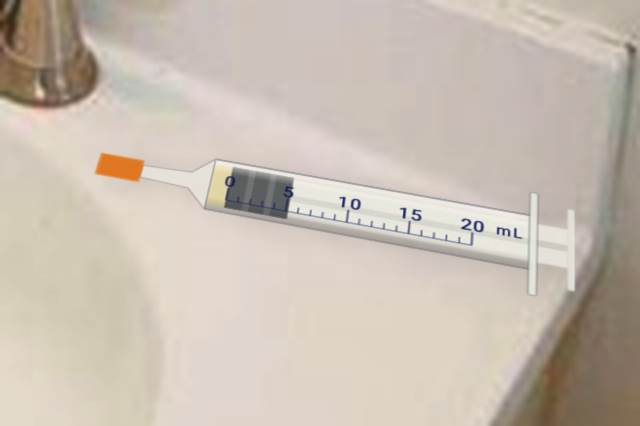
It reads 0 mL
